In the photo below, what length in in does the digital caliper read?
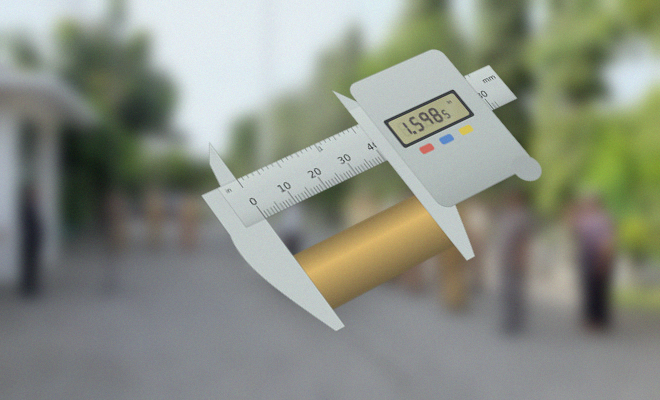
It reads 1.5985 in
